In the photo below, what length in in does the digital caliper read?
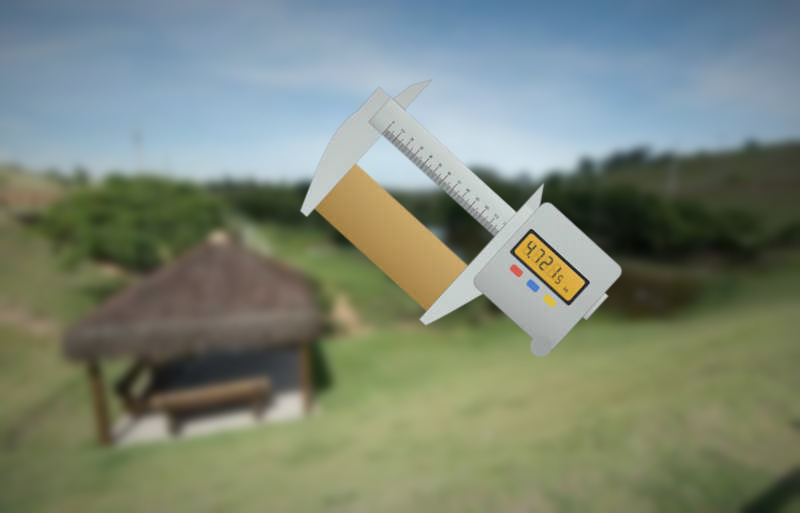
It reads 4.7215 in
